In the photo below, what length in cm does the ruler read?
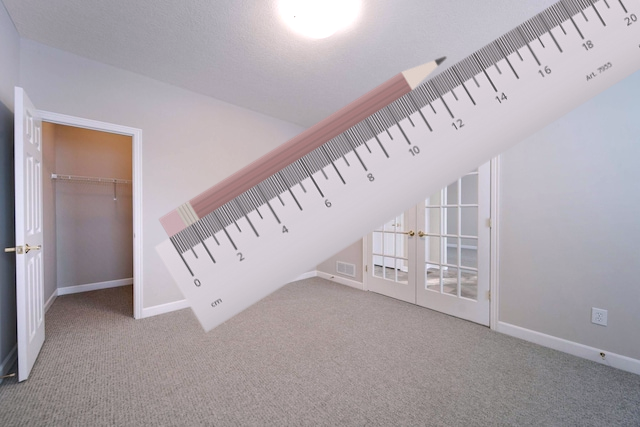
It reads 13 cm
